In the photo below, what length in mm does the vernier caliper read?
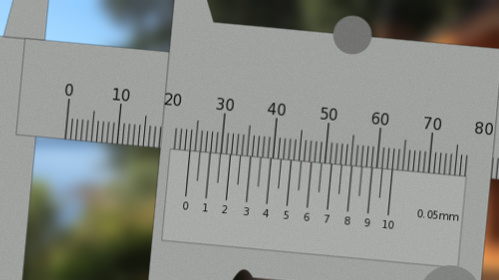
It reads 24.0 mm
